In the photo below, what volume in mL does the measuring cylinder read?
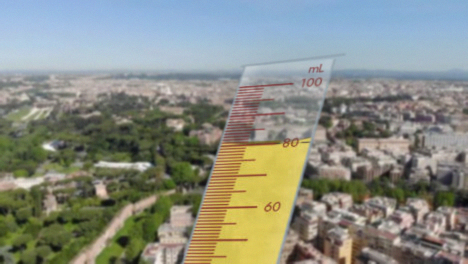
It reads 80 mL
